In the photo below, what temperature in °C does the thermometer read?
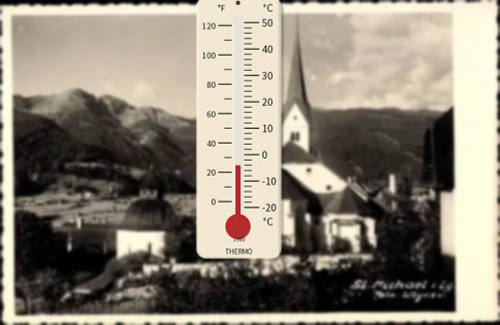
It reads -4 °C
